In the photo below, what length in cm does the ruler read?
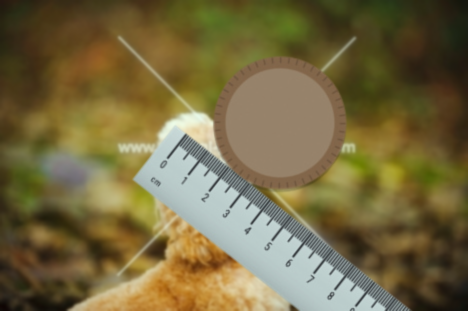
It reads 5 cm
